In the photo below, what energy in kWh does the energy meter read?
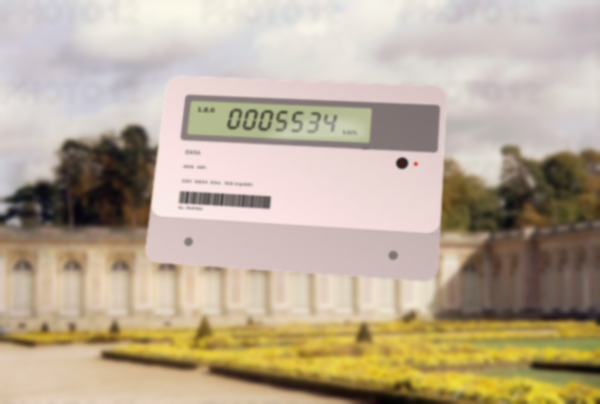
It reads 5534 kWh
